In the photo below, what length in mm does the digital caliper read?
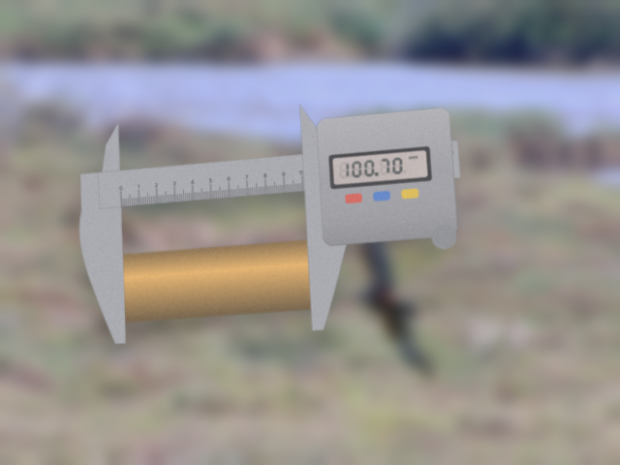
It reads 100.70 mm
